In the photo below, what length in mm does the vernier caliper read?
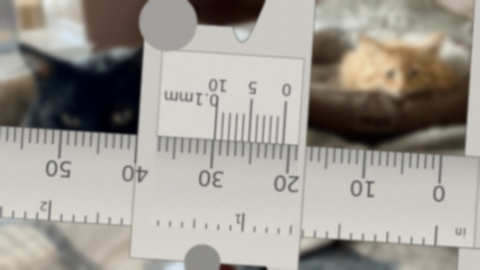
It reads 20.8 mm
